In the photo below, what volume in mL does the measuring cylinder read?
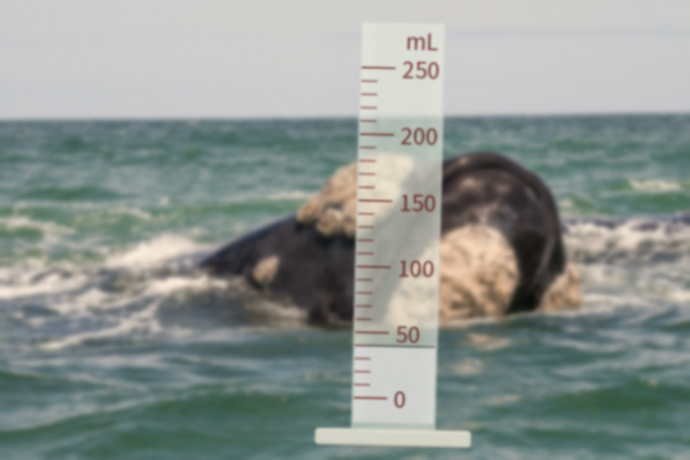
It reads 40 mL
